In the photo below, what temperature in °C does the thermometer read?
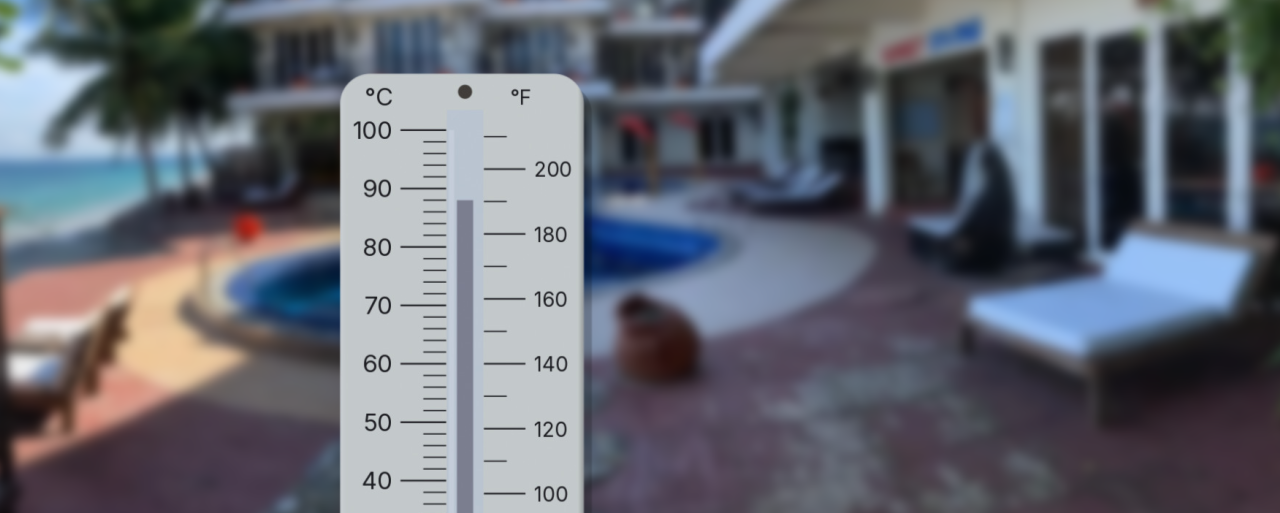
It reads 88 °C
